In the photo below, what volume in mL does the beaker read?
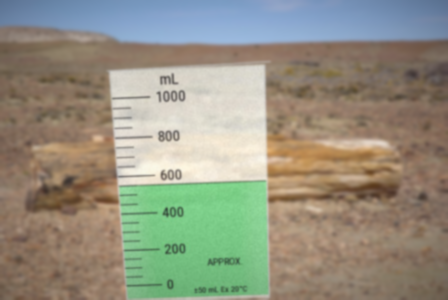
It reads 550 mL
